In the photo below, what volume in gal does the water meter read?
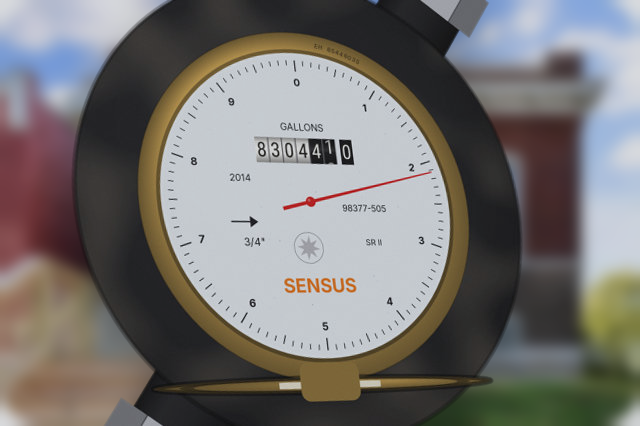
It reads 8304412.1 gal
